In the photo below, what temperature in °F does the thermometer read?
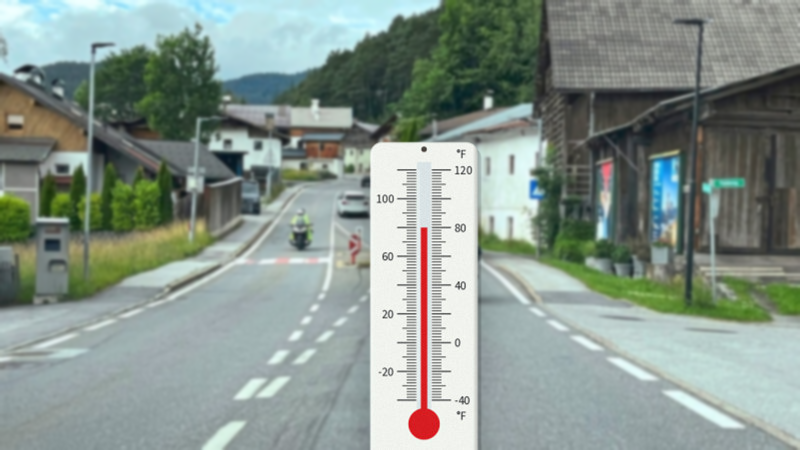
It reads 80 °F
